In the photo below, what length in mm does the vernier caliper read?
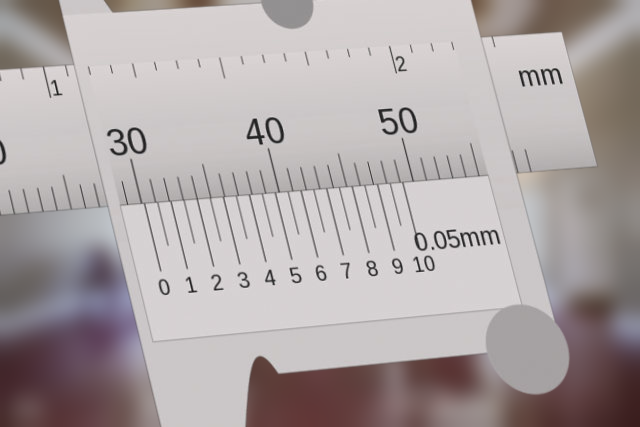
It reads 30.2 mm
